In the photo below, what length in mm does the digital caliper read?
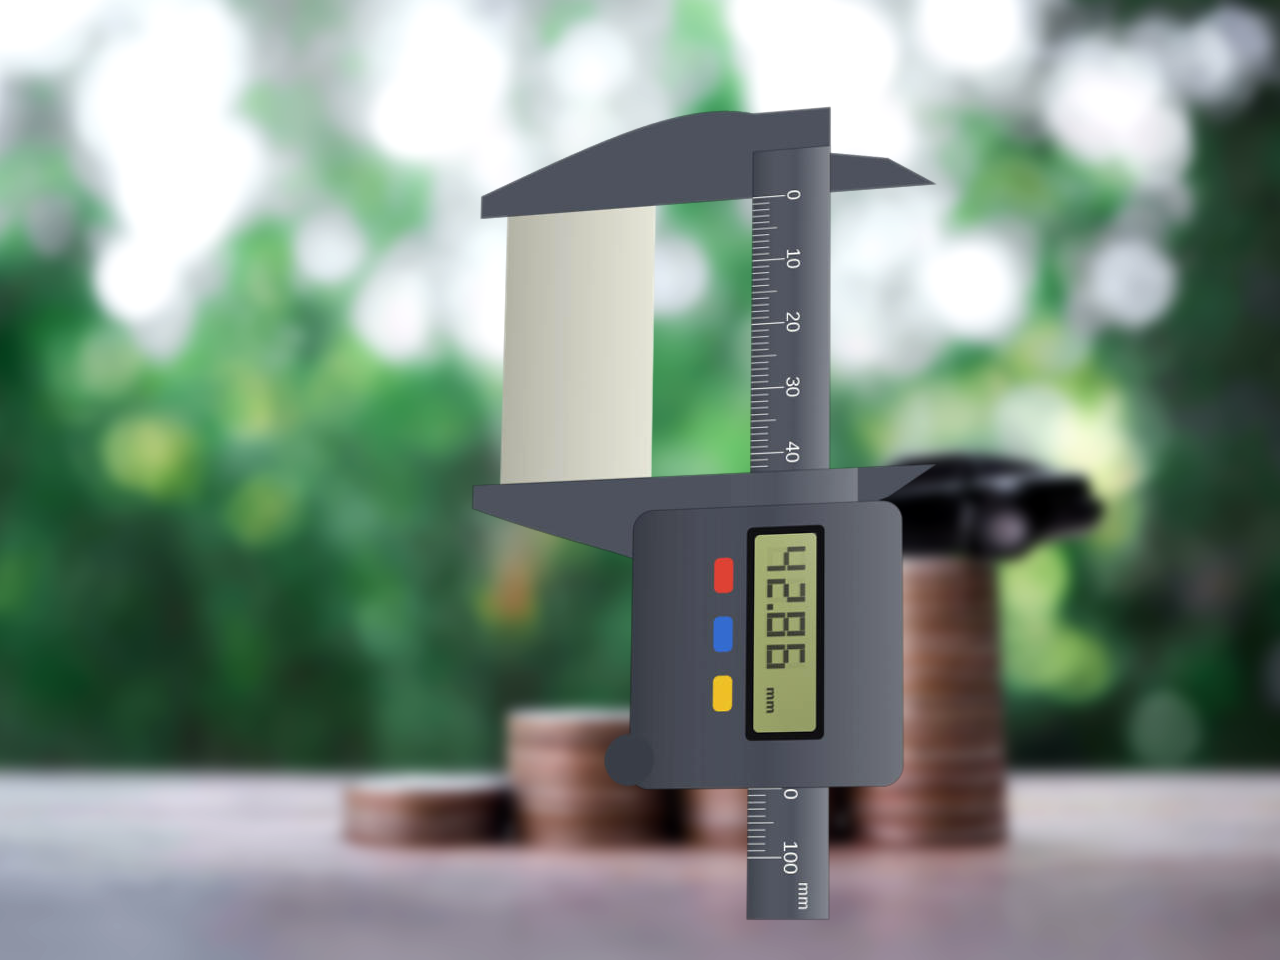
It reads 42.86 mm
